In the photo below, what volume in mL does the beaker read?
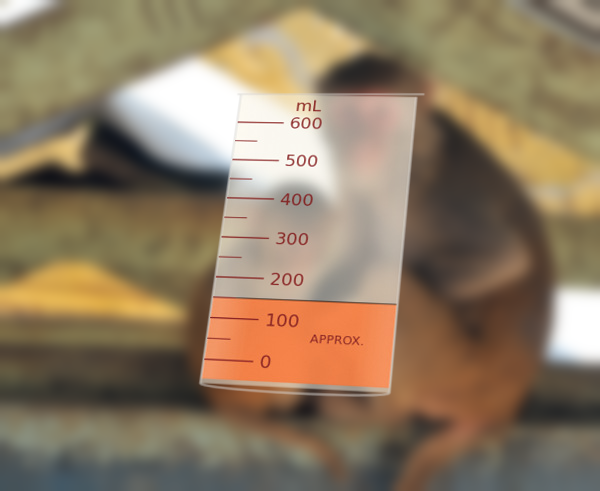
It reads 150 mL
